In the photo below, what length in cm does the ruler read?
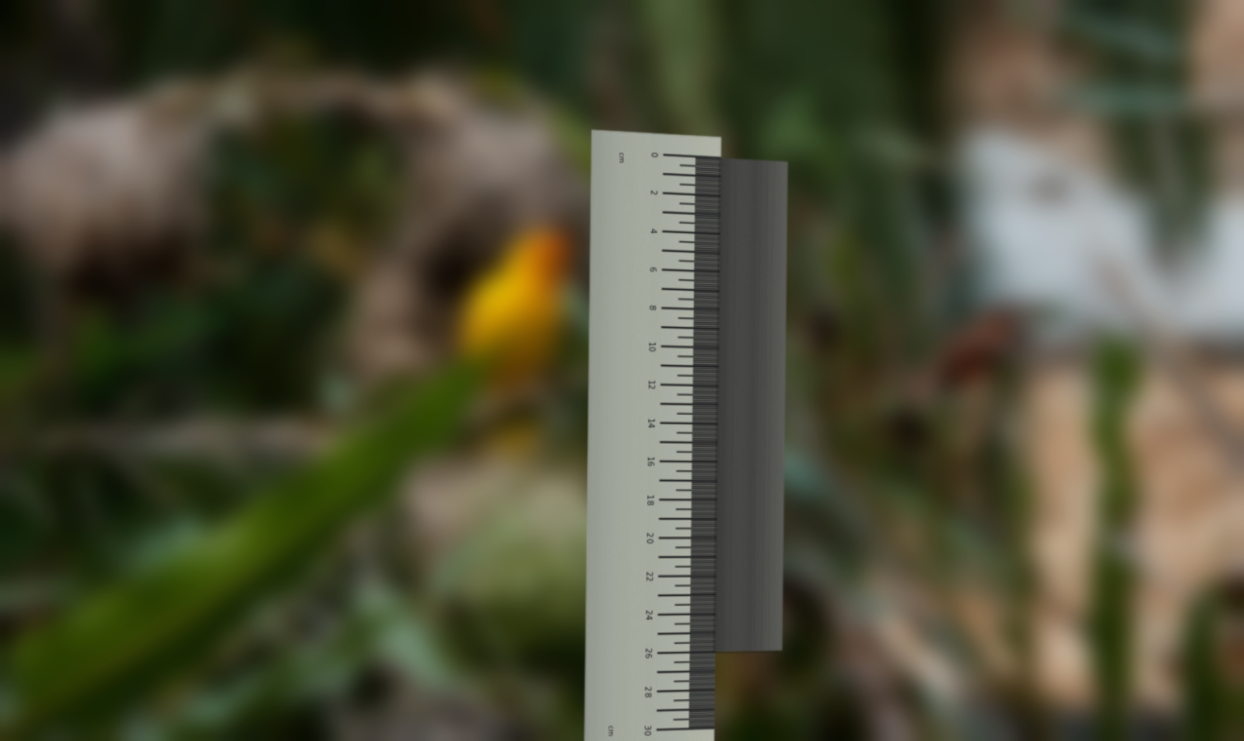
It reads 26 cm
